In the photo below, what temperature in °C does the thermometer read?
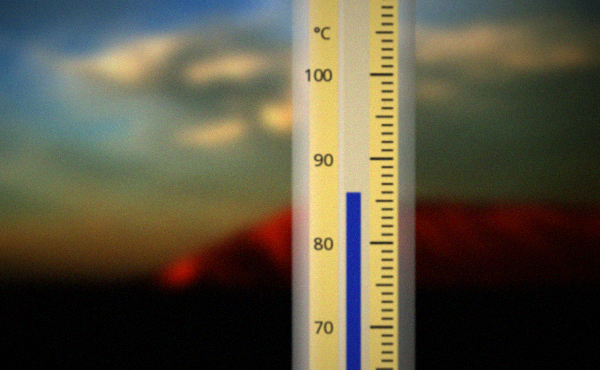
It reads 86 °C
